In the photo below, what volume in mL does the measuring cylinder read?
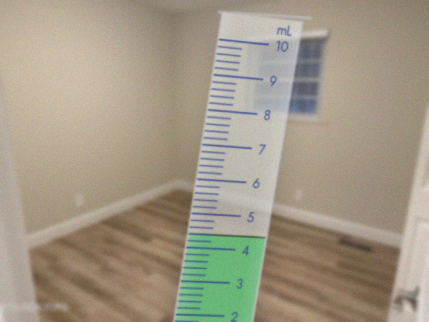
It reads 4.4 mL
